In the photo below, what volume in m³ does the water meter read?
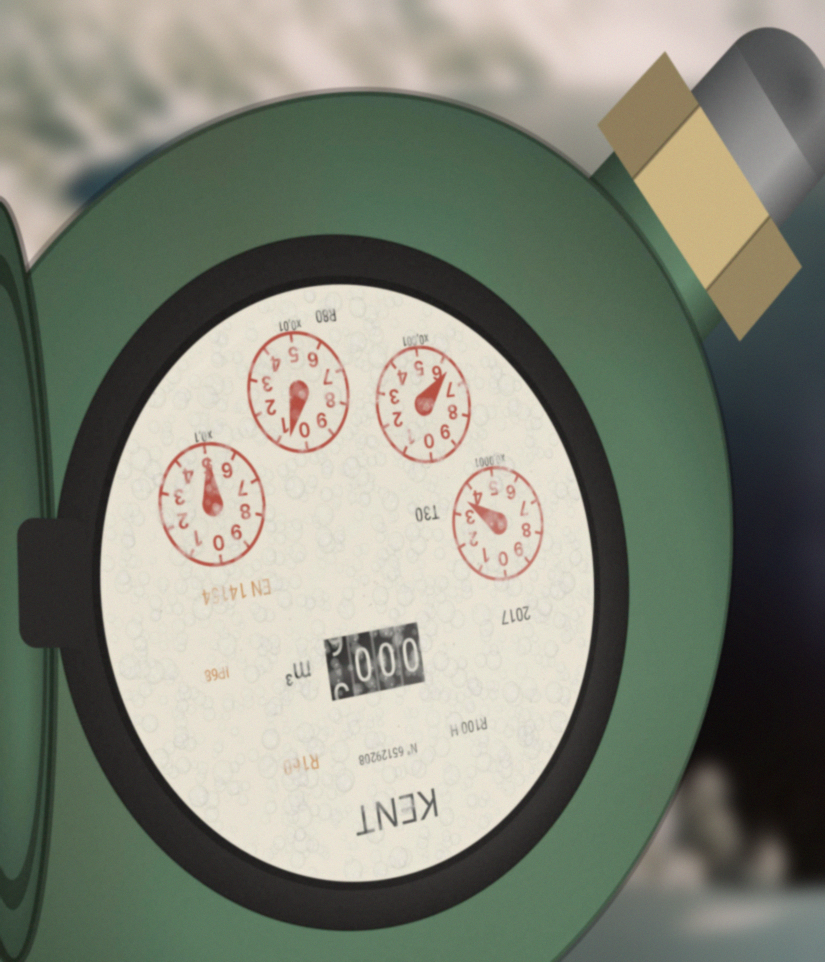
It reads 5.5063 m³
